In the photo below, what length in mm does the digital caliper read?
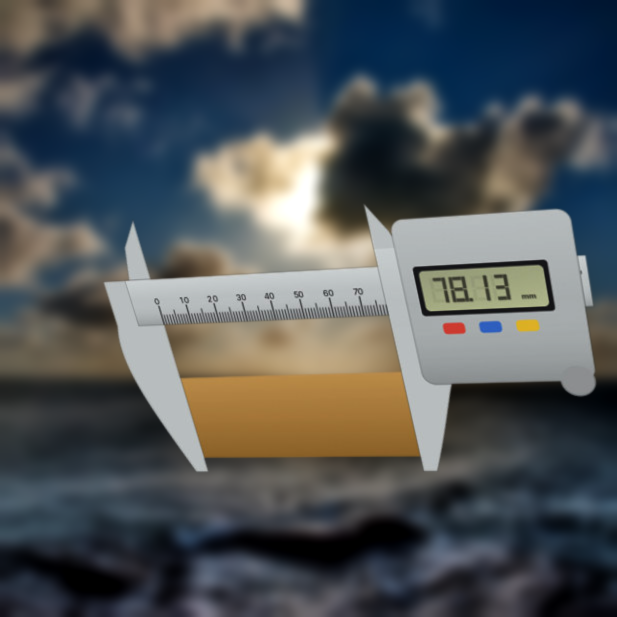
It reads 78.13 mm
